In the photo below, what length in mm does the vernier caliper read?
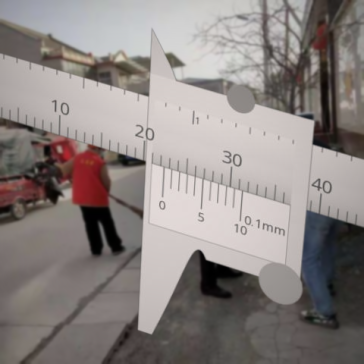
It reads 22.4 mm
